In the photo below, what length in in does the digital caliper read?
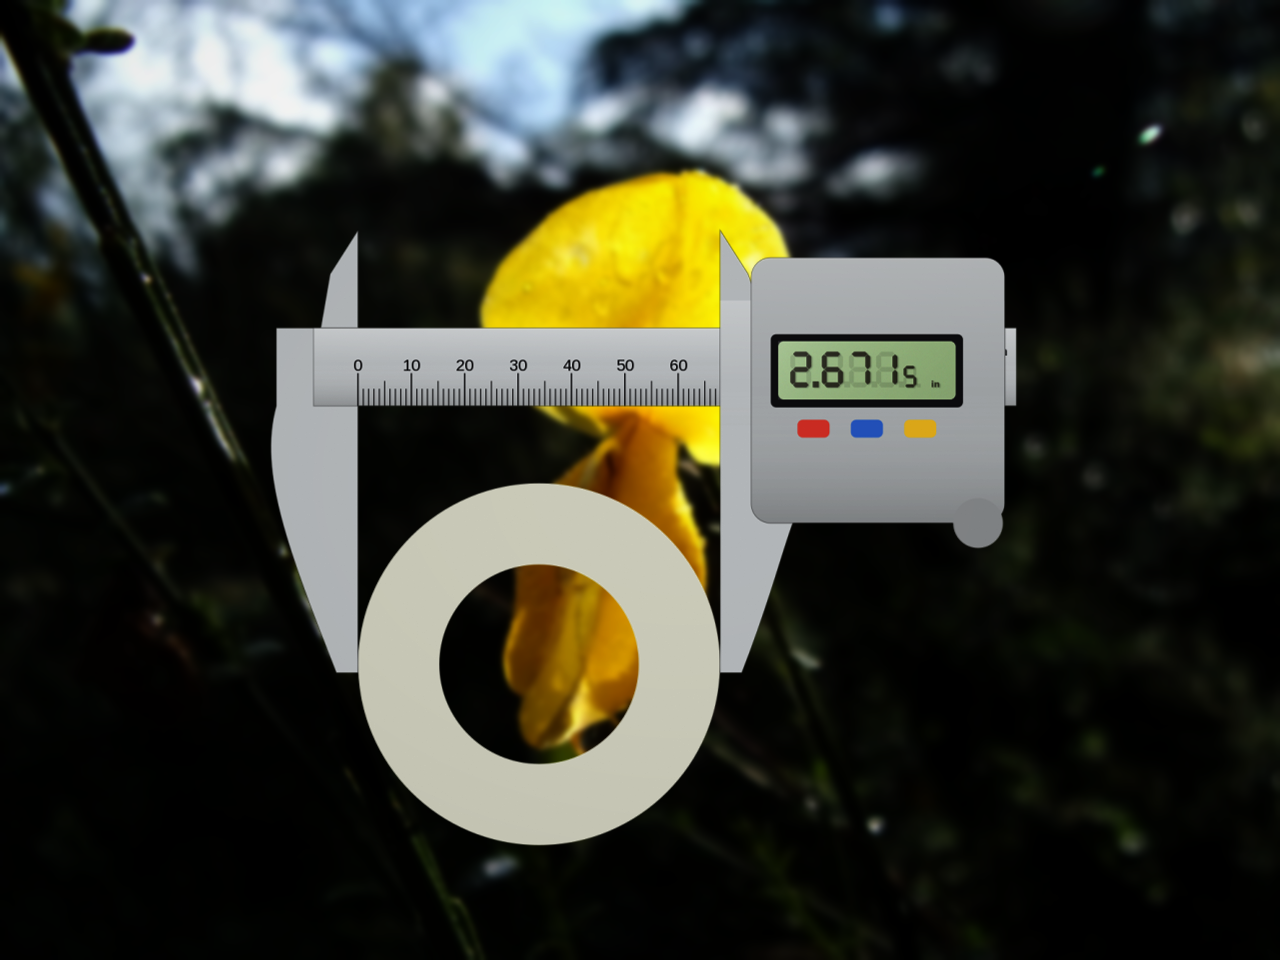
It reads 2.6715 in
